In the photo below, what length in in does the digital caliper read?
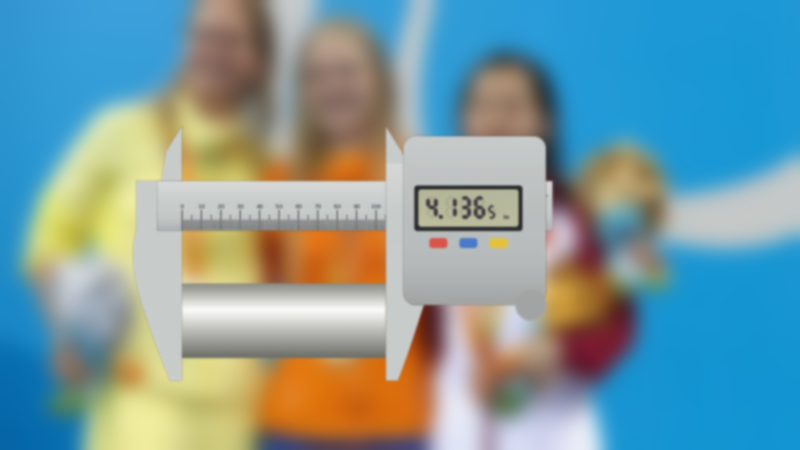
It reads 4.1365 in
